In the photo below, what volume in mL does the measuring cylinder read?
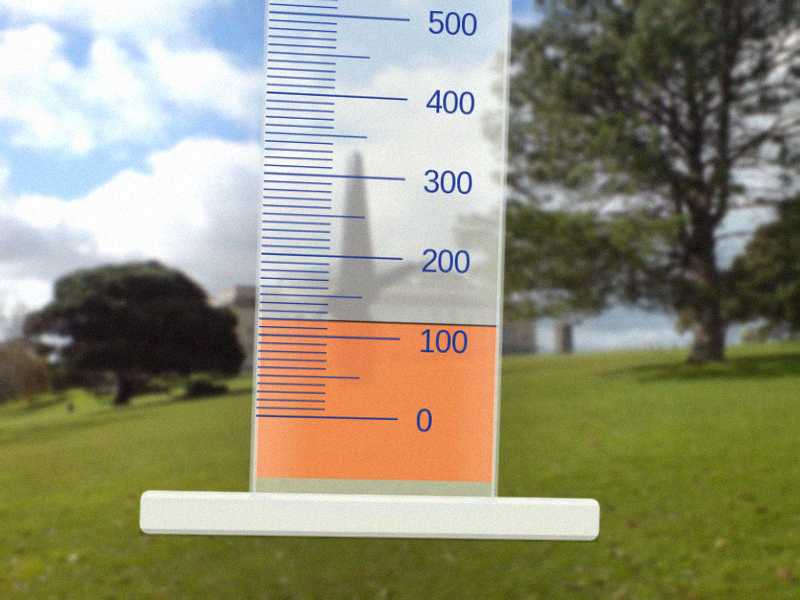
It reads 120 mL
